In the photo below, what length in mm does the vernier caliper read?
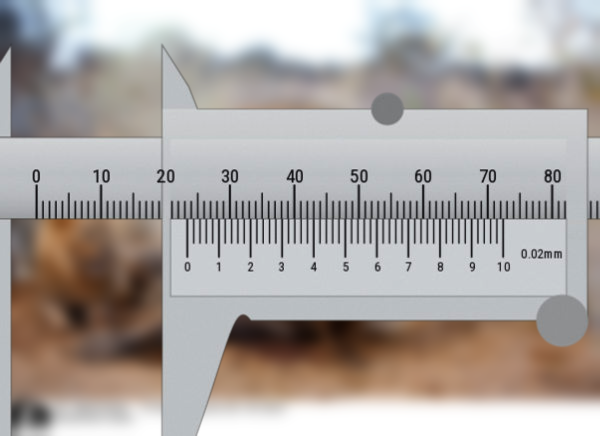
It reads 23.4 mm
